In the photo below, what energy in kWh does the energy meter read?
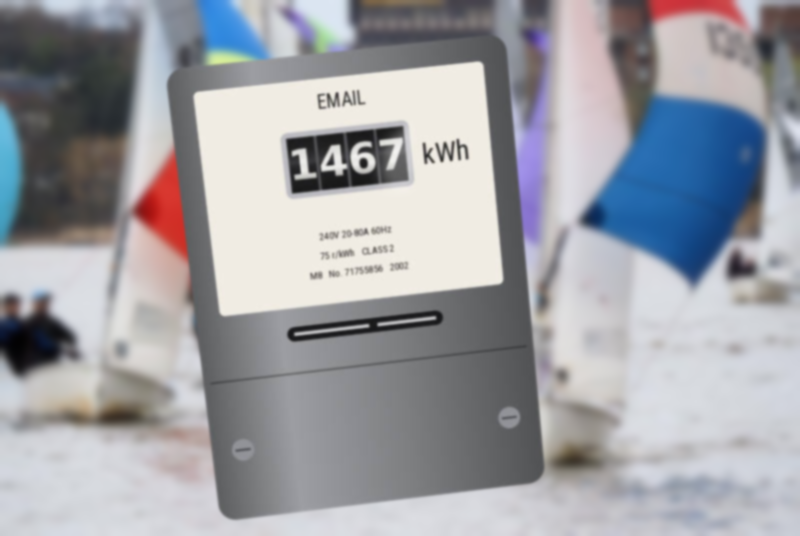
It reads 1467 kWh
